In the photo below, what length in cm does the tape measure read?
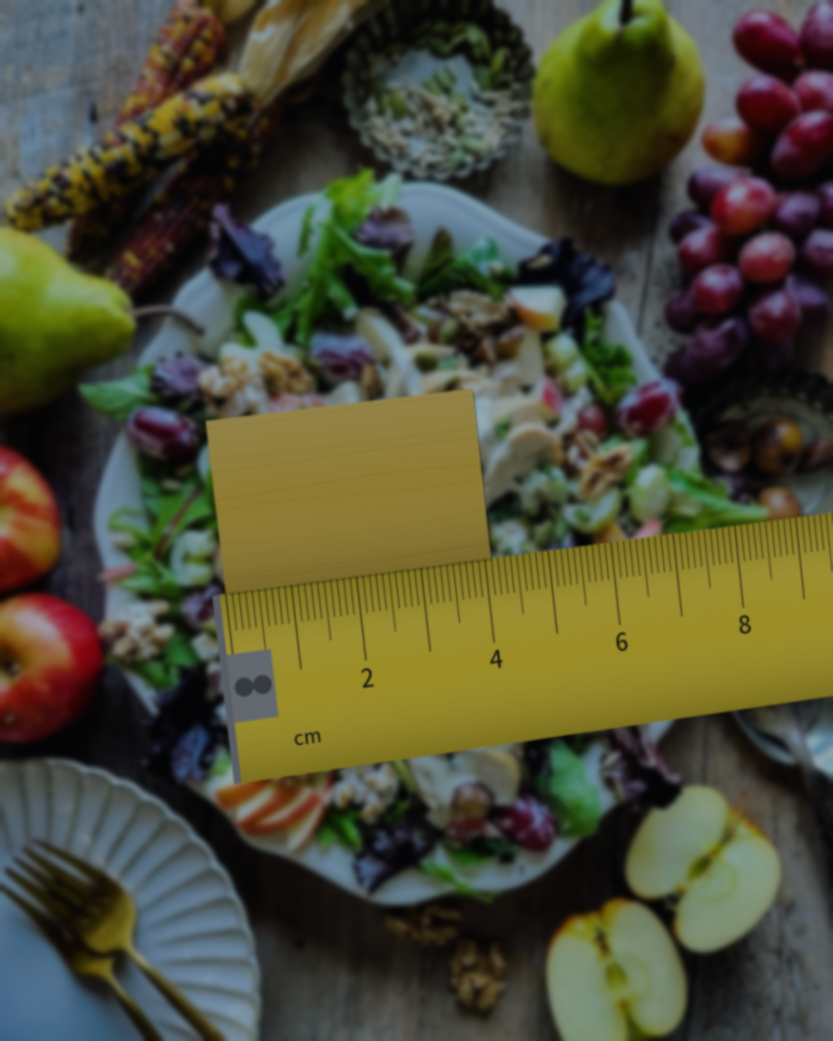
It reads 4.1 cm
